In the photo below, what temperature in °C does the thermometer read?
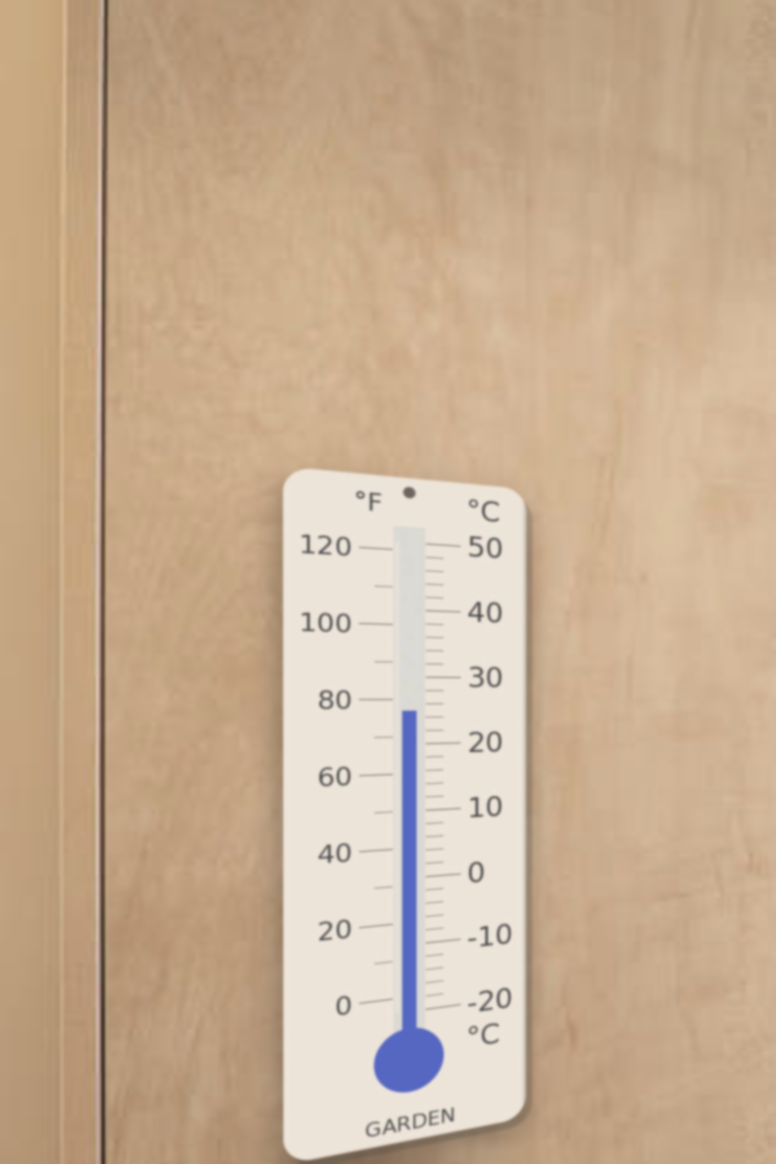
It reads 25 °C
